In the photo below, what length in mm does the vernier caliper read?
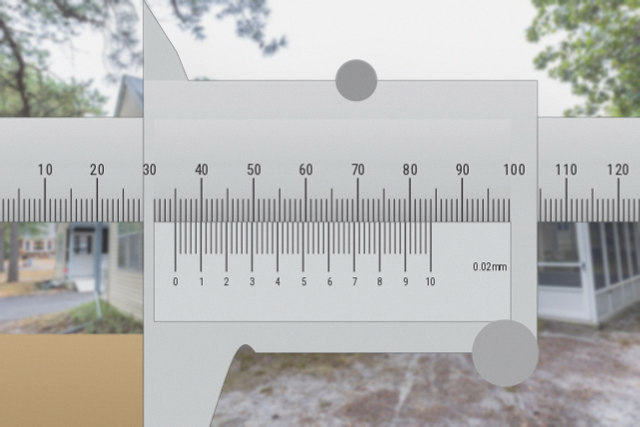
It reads 35.0 mm
